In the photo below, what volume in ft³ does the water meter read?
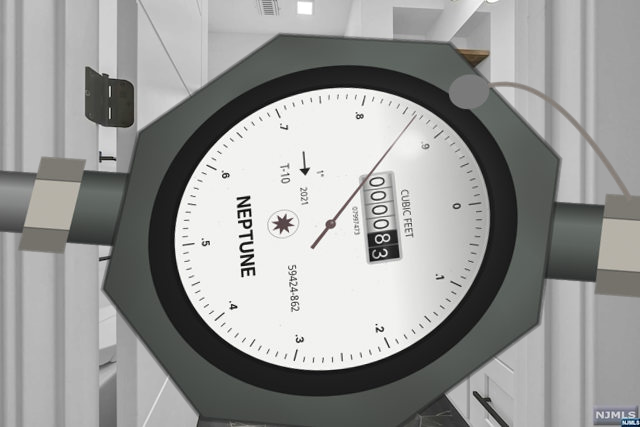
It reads 82.86 ft³
